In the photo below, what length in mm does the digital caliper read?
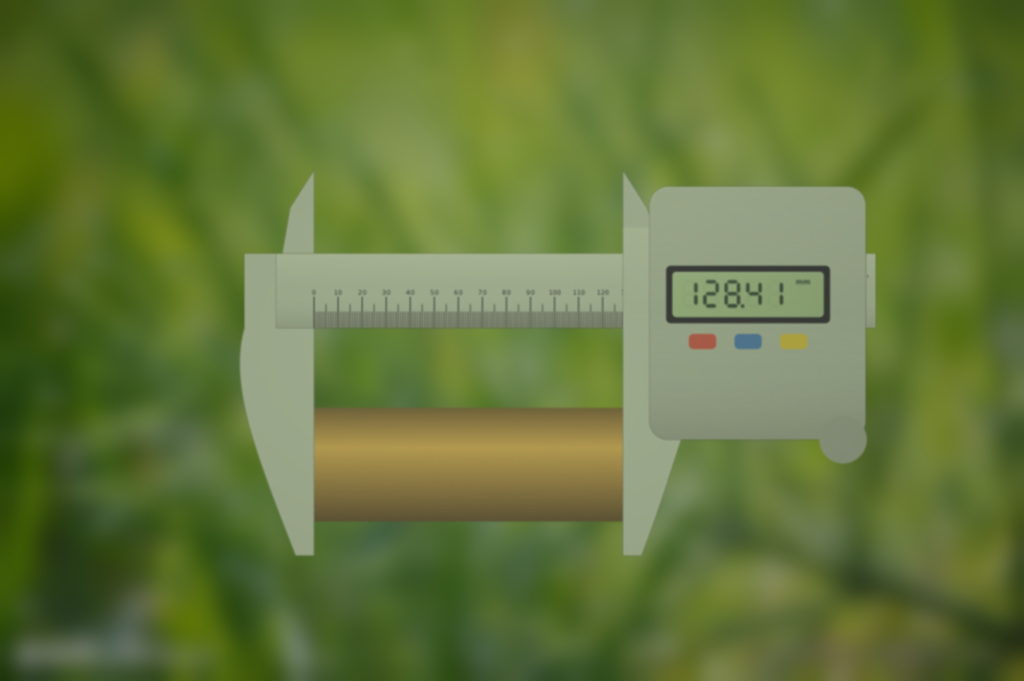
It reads 128.41 mm
